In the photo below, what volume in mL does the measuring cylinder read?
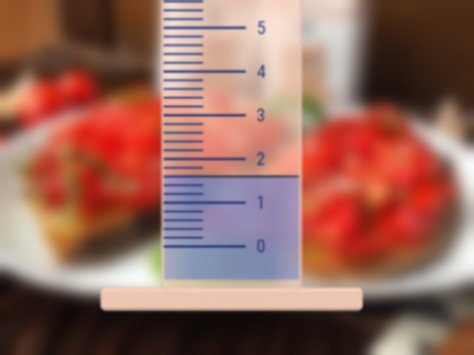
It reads 1.6 mL
